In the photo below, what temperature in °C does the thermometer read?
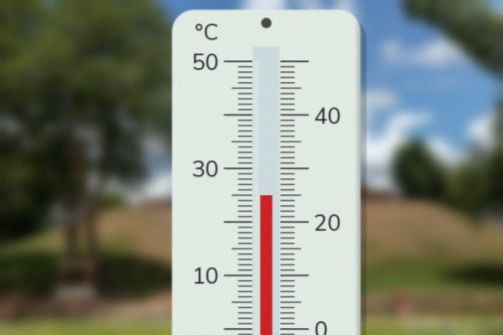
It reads 25 °C
